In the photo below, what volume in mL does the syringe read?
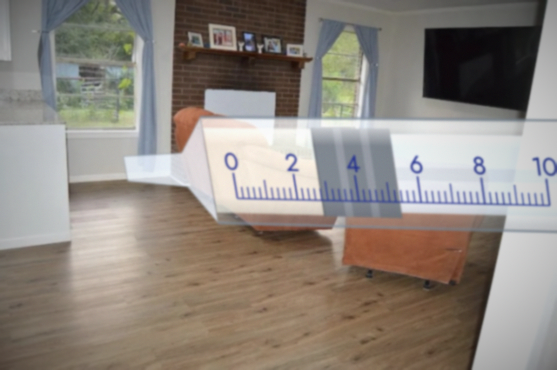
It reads 2.8 mL
